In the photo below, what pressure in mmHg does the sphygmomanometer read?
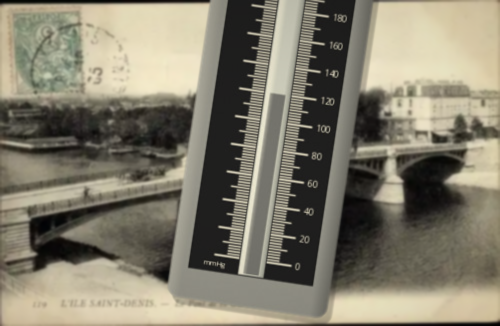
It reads 120 mmHg
